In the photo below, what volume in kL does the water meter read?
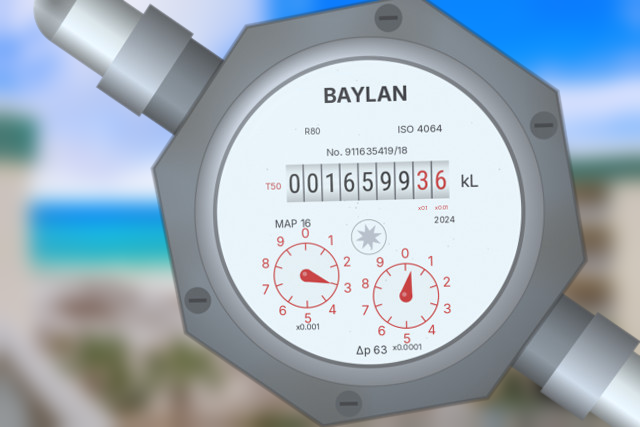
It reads 16599.3630 kL
